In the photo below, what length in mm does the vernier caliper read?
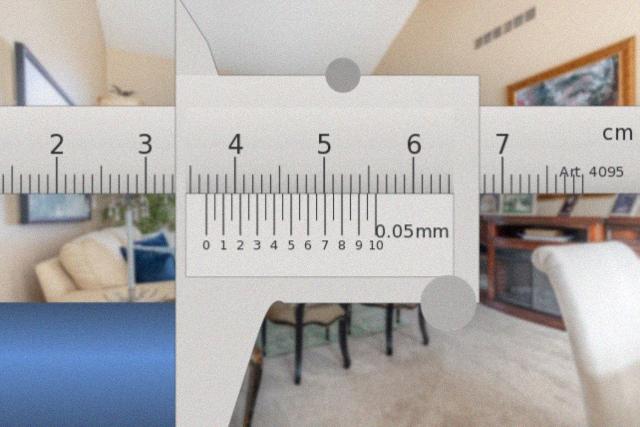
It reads 36.8 mm
